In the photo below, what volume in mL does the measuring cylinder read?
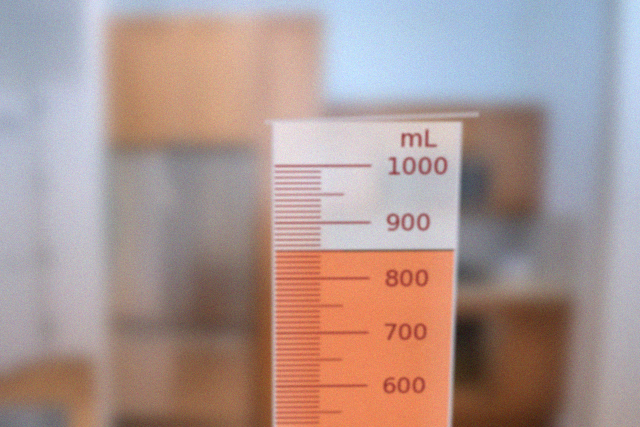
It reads 850 mL
